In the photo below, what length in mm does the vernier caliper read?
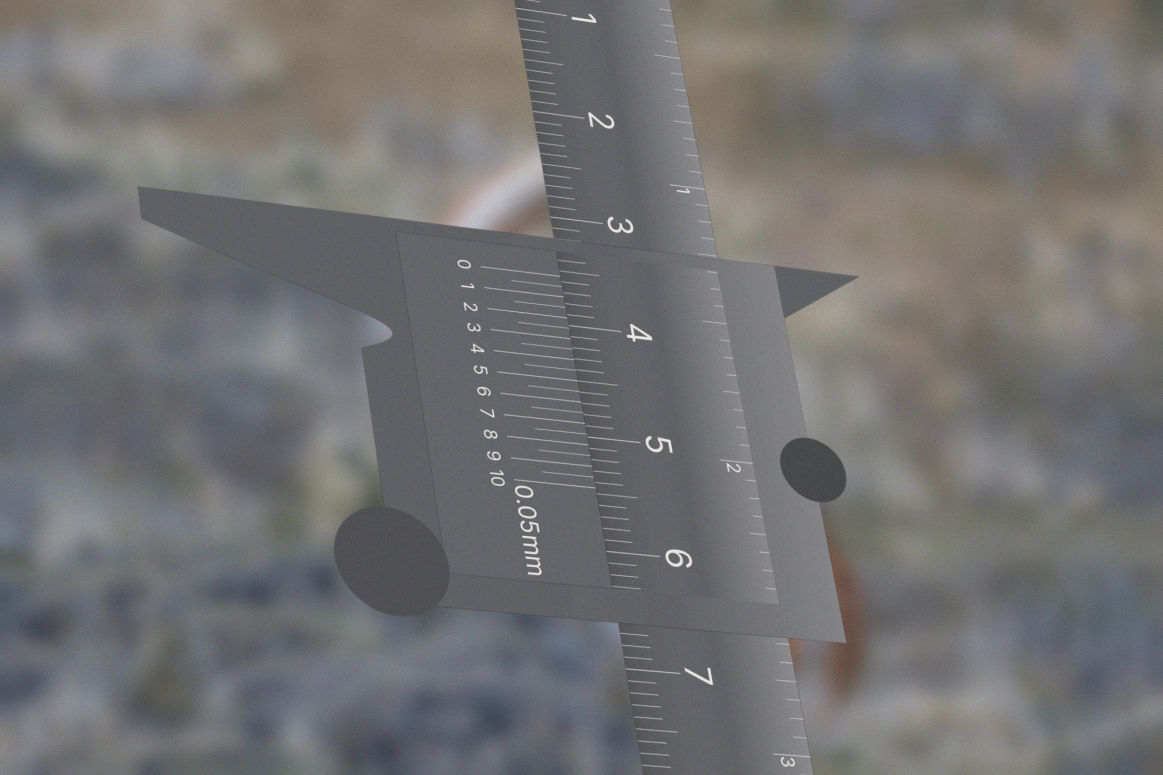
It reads 35.5 mm
